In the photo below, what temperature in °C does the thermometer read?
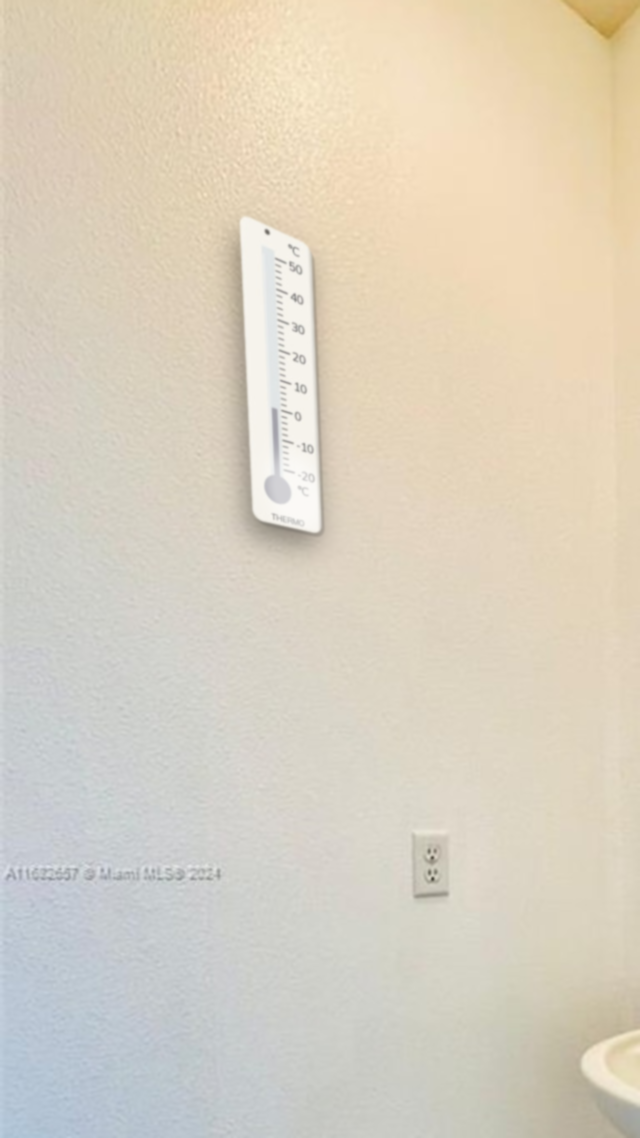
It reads 0 °C
